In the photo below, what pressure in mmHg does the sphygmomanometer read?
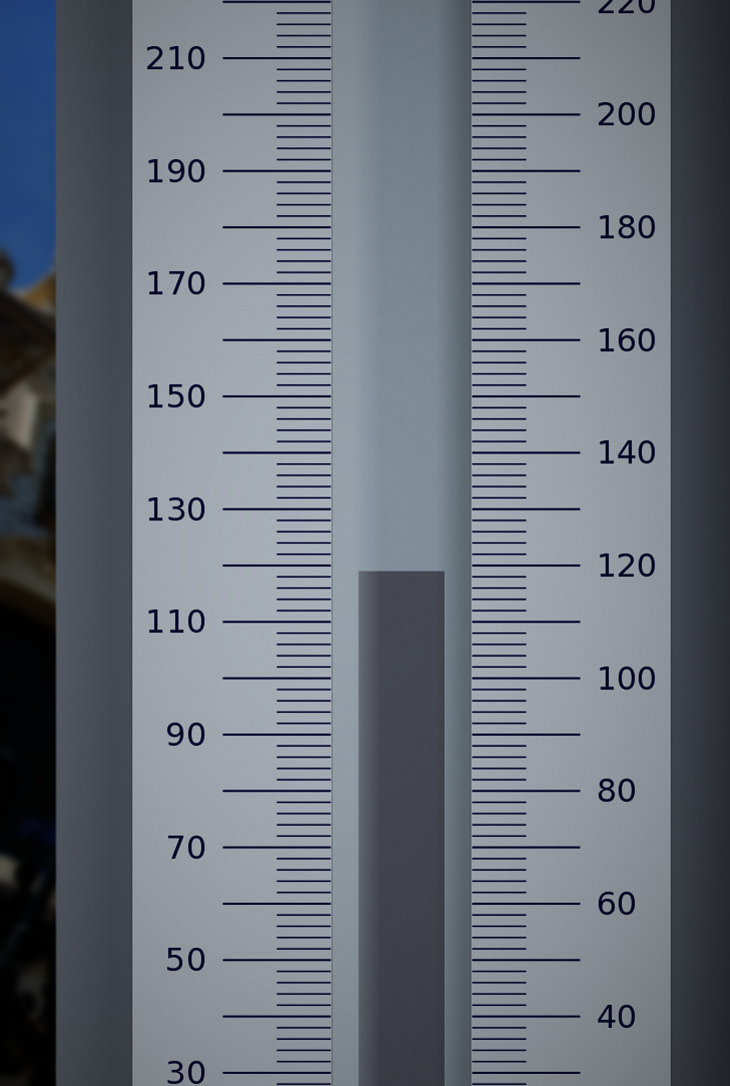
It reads 119 mmHg
